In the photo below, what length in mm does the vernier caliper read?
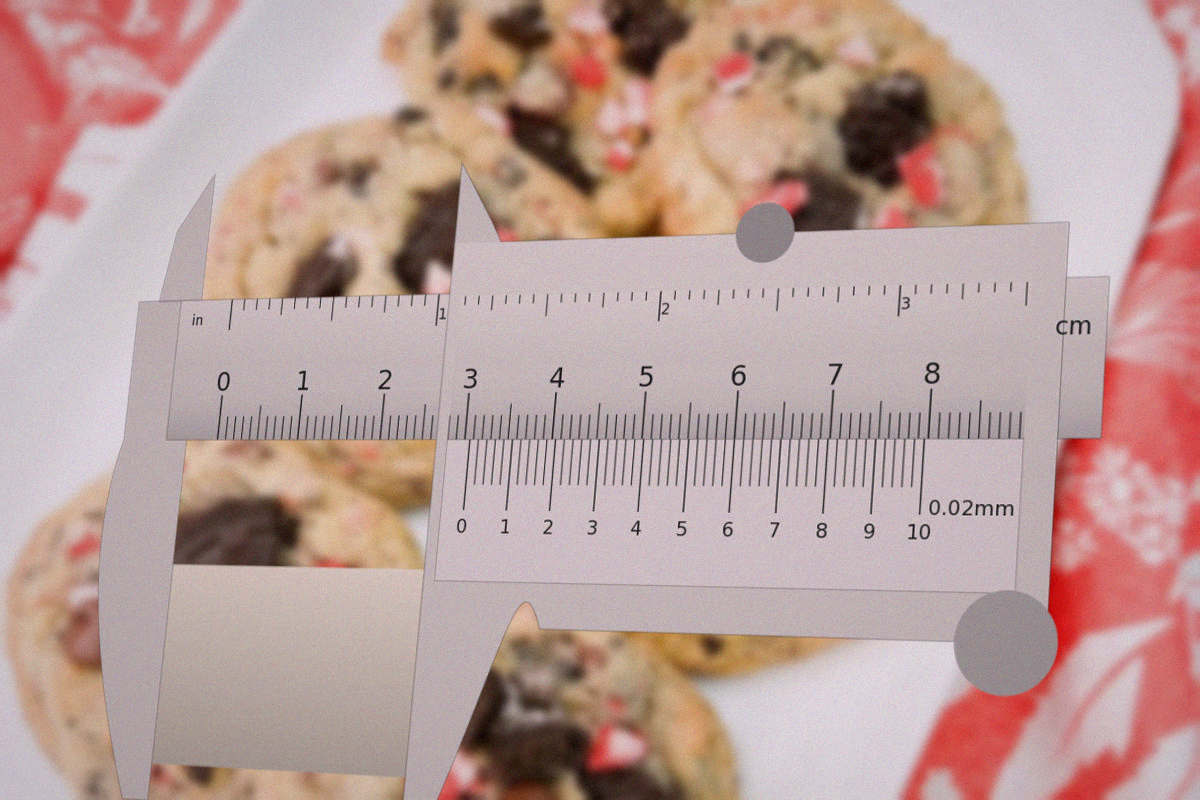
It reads 30.6 mm
